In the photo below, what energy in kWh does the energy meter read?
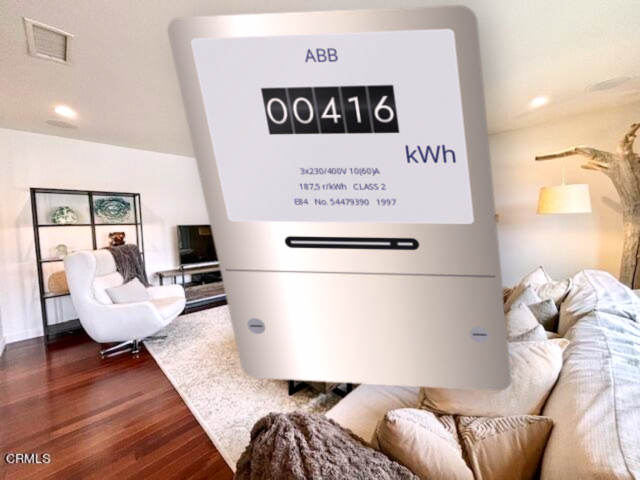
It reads 416 kWh
